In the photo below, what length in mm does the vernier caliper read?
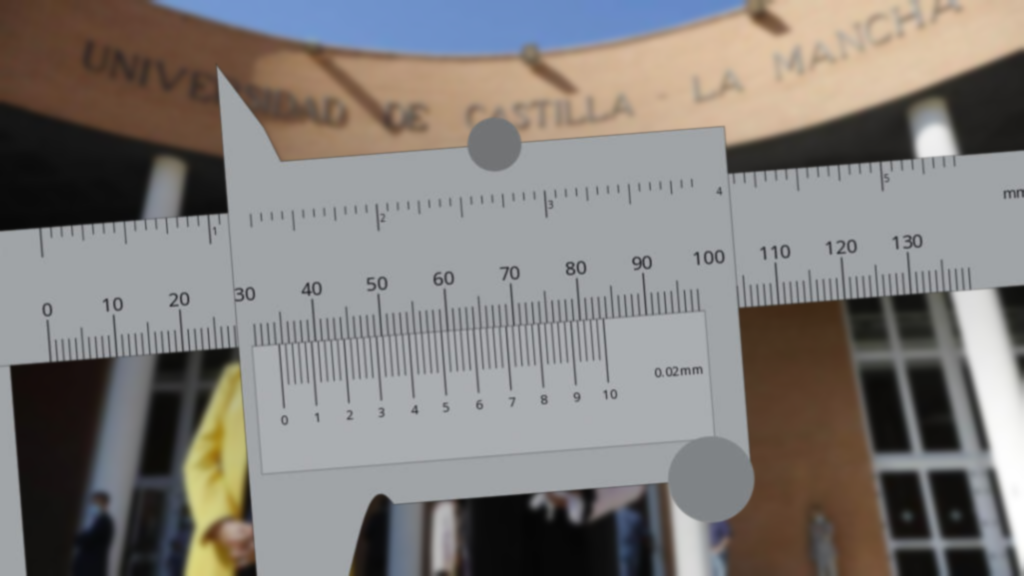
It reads 34.5 mm
